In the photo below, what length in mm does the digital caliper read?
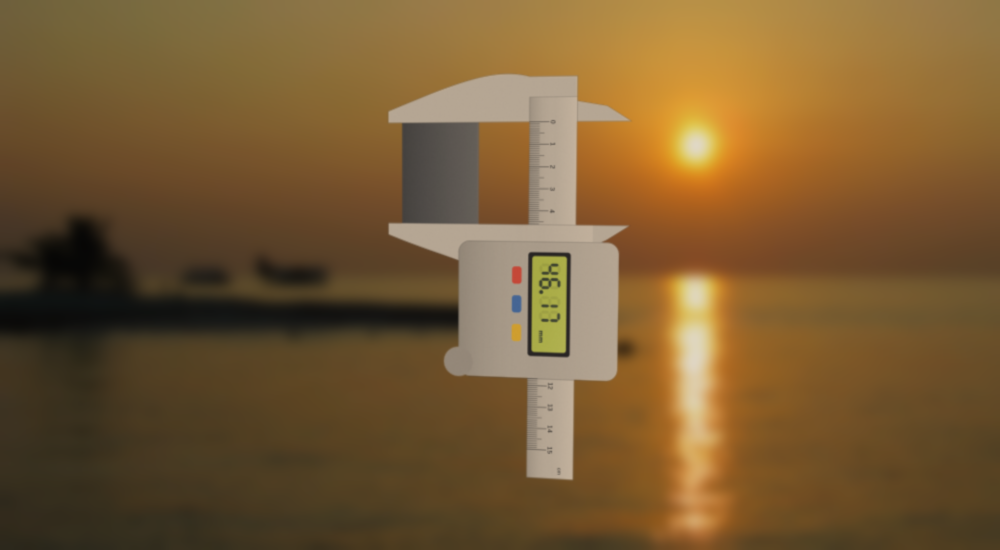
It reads 46.17 mm
